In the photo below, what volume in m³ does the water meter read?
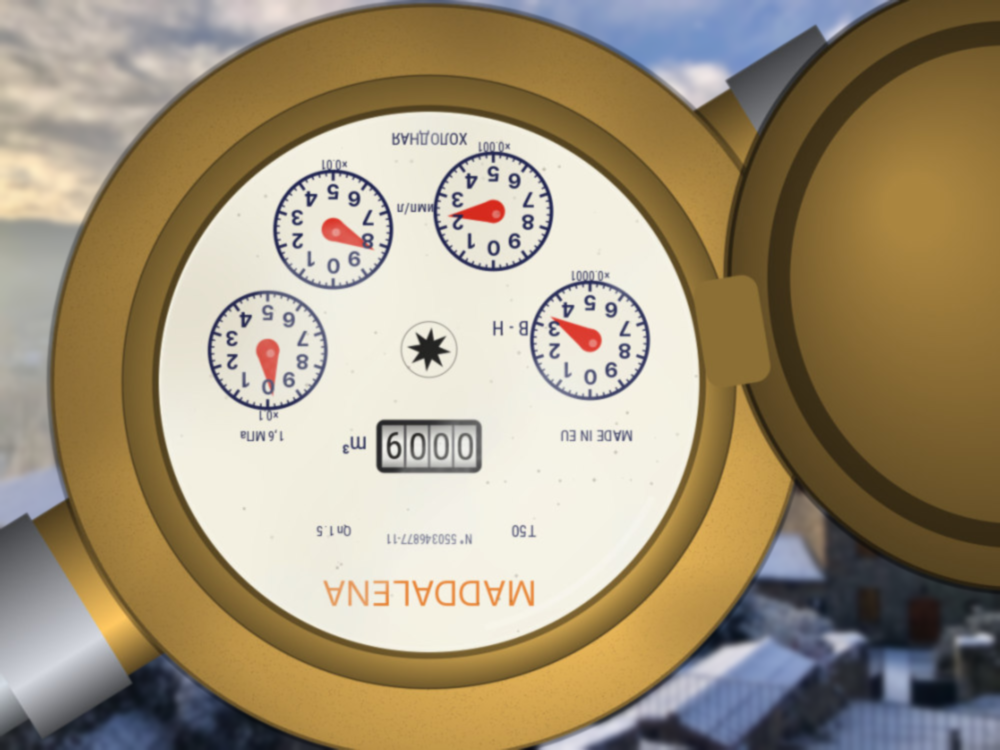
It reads 8.9823 m³
